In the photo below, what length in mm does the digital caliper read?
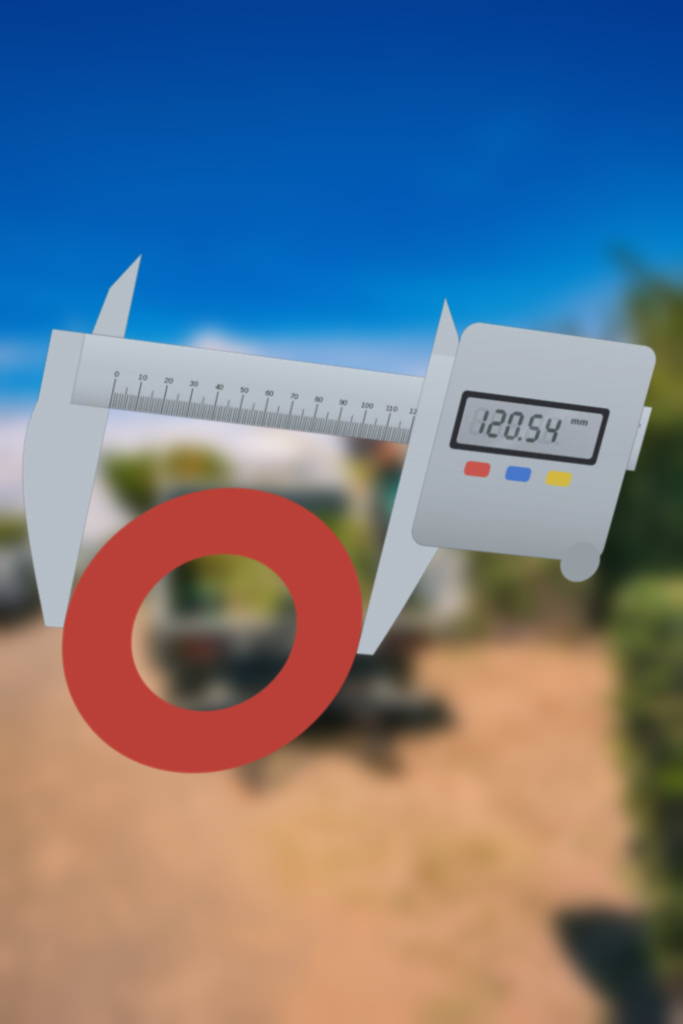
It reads 120.54 mm
